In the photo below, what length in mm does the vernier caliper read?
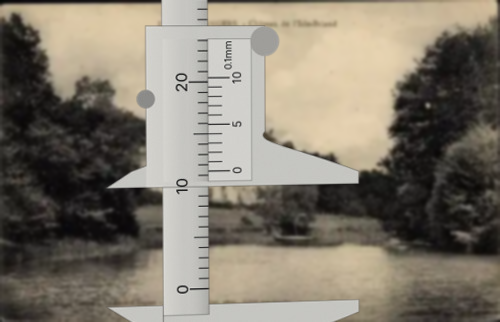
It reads 11.4 mm
